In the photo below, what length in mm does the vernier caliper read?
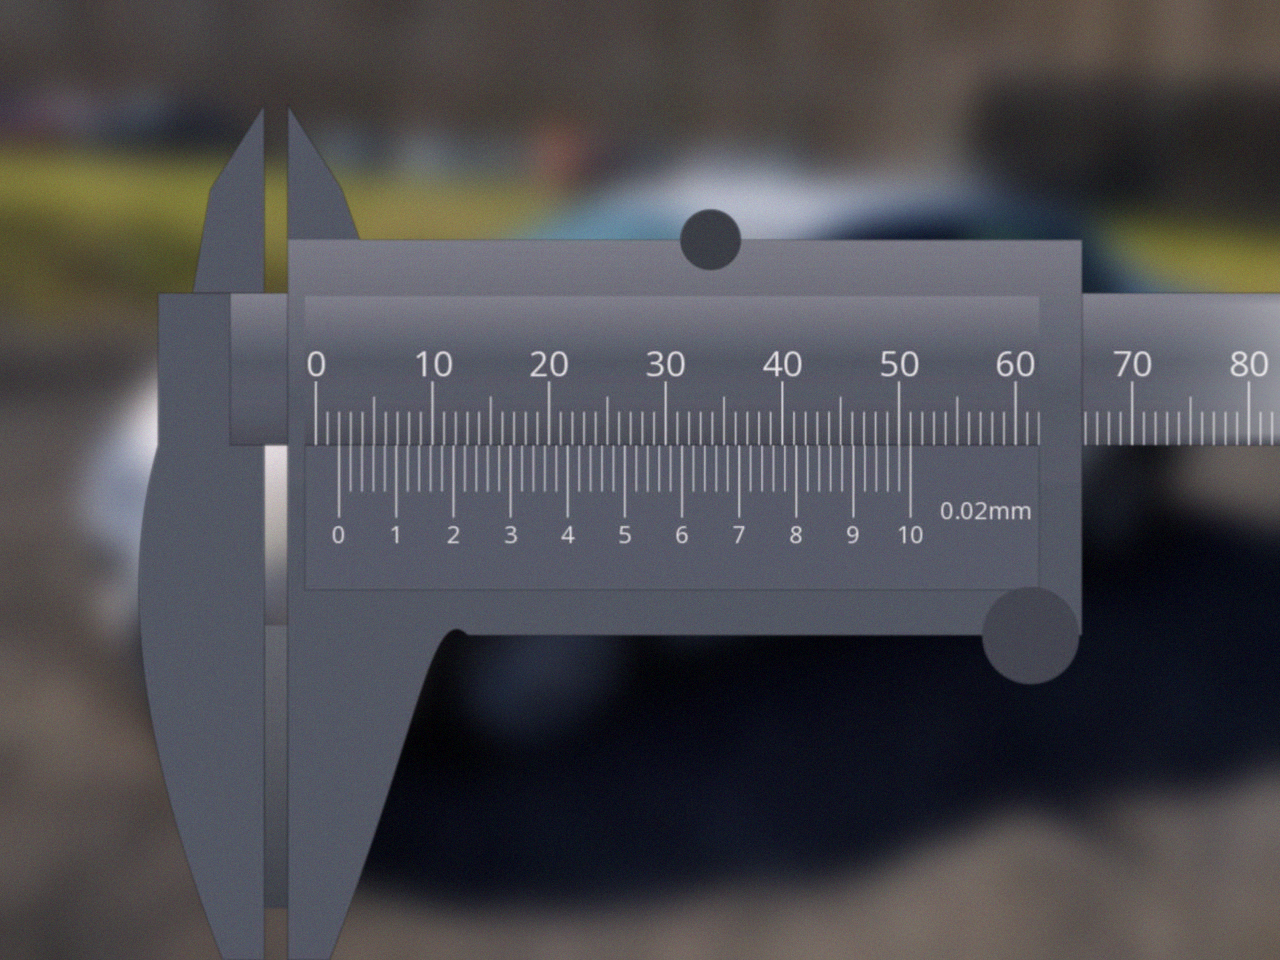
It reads 2.0 mm
